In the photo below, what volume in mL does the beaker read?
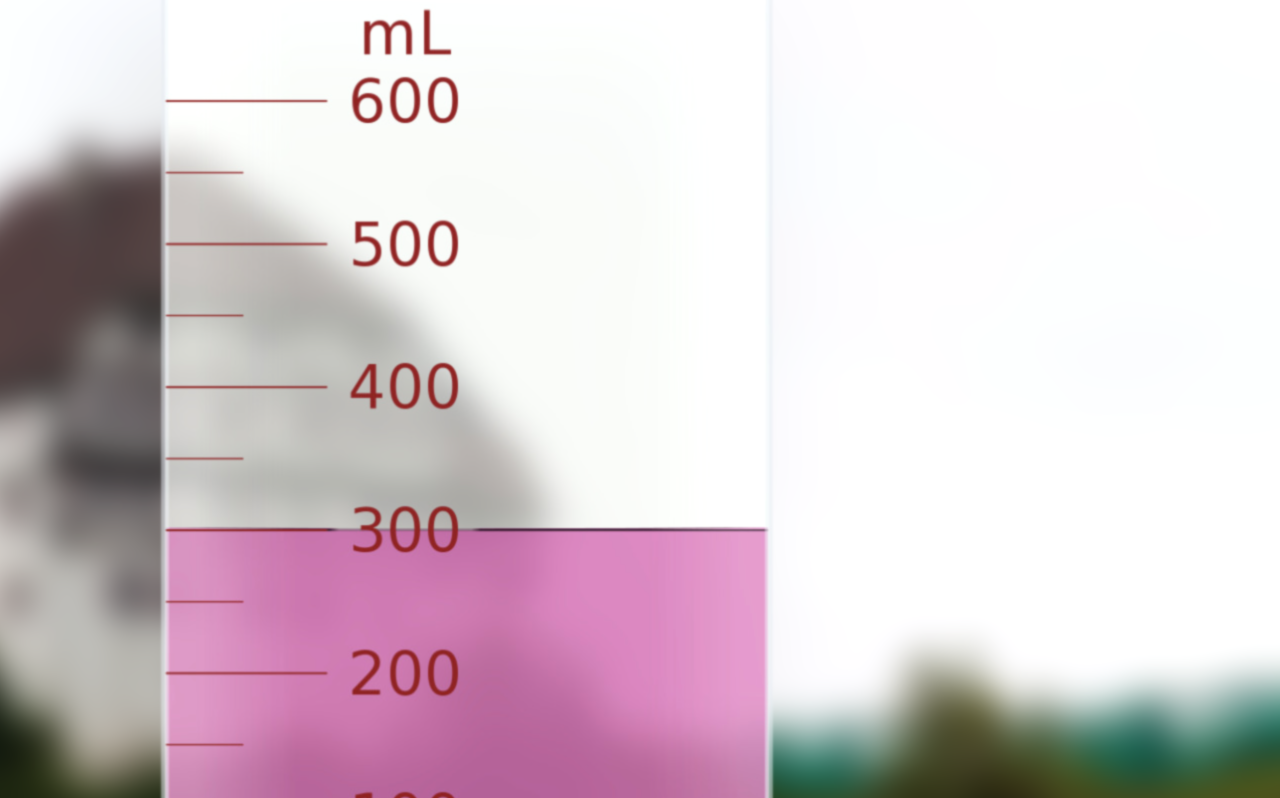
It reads 300 mL
